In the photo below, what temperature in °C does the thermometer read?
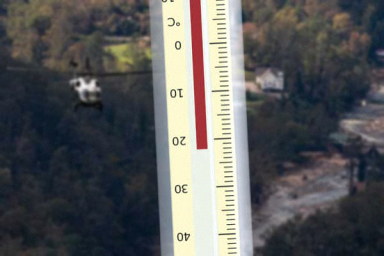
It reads 22 °C
